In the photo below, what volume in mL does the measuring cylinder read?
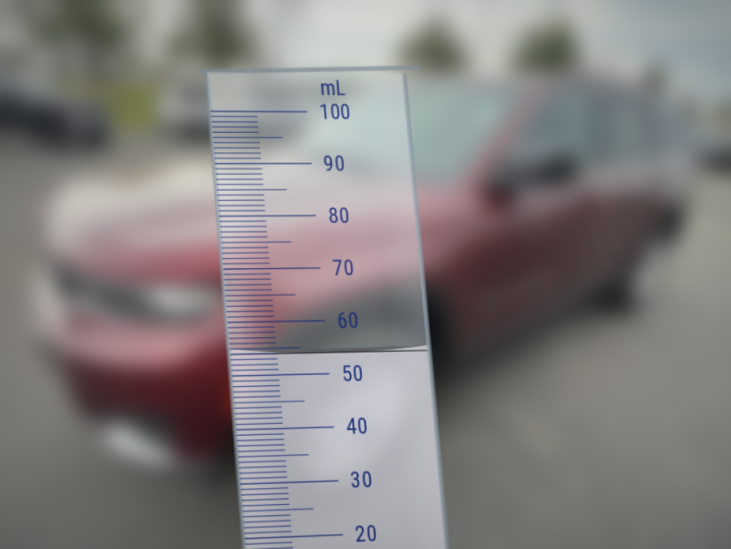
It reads 54 mL
